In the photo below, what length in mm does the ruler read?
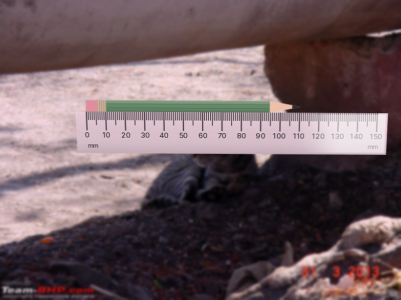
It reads 110 mm
